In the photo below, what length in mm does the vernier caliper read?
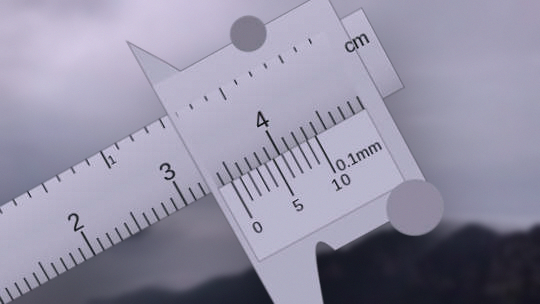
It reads 34.8 mm
